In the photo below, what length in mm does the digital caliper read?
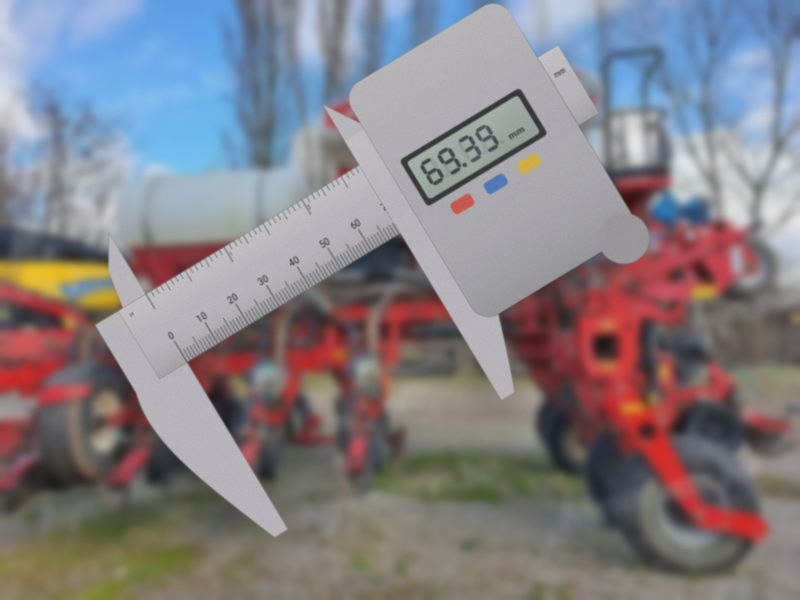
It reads 69.39 mm
